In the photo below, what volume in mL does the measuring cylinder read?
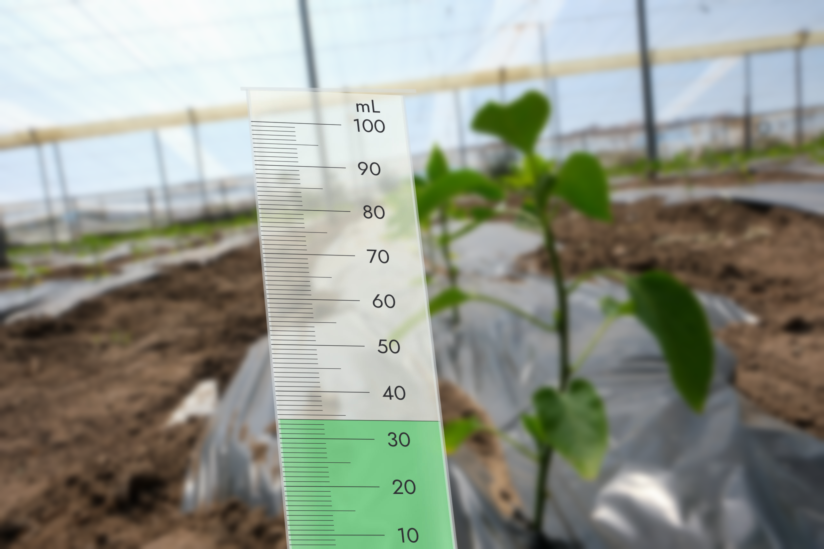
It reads 34 mL
